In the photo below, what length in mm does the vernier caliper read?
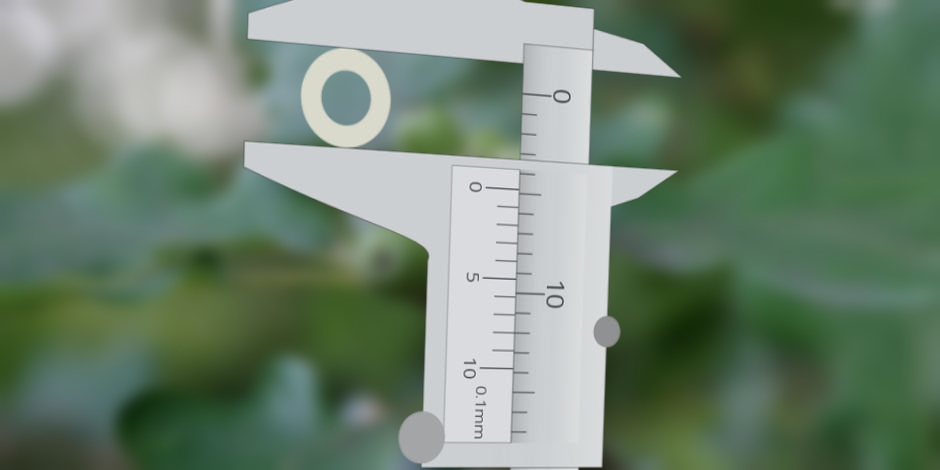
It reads 4.8 mm
